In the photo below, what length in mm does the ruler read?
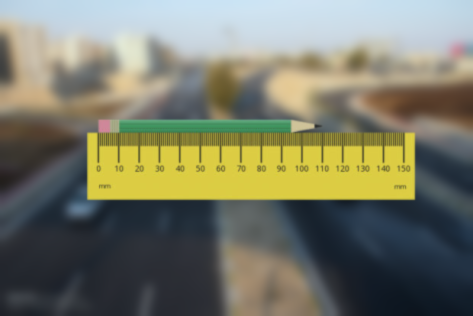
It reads 110 mm
